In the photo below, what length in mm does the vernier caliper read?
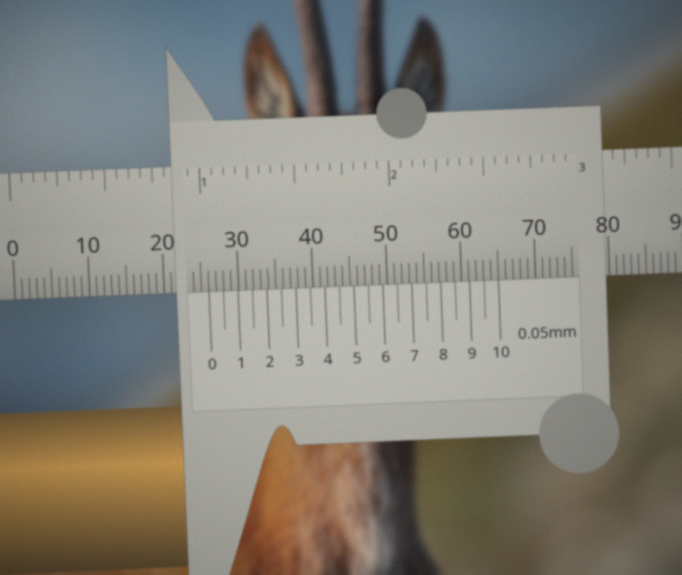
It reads 26.0 mm
